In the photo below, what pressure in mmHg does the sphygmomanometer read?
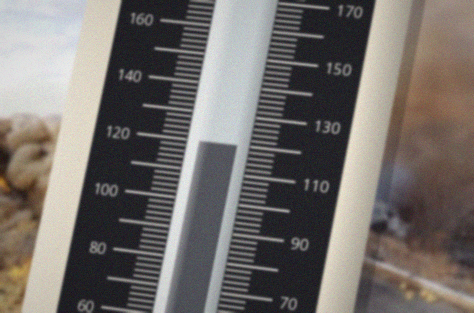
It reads 120 mmHg
